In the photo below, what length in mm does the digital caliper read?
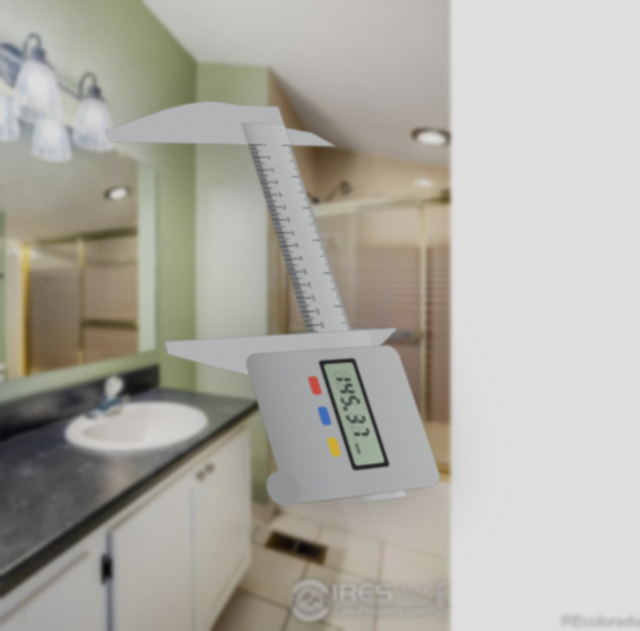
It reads 145.37 mm
